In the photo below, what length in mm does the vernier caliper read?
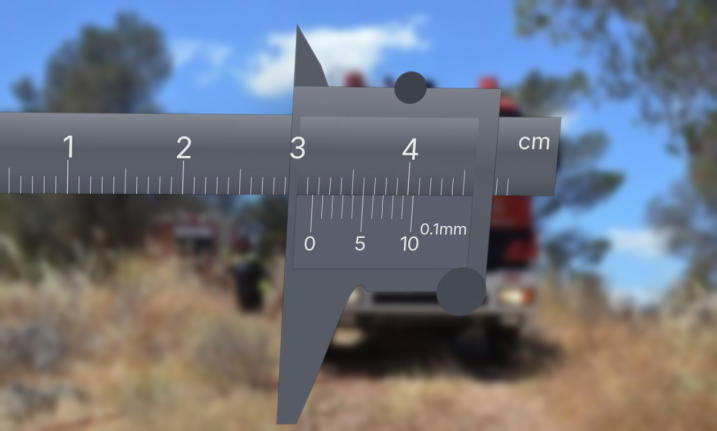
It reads 31.5 mm
